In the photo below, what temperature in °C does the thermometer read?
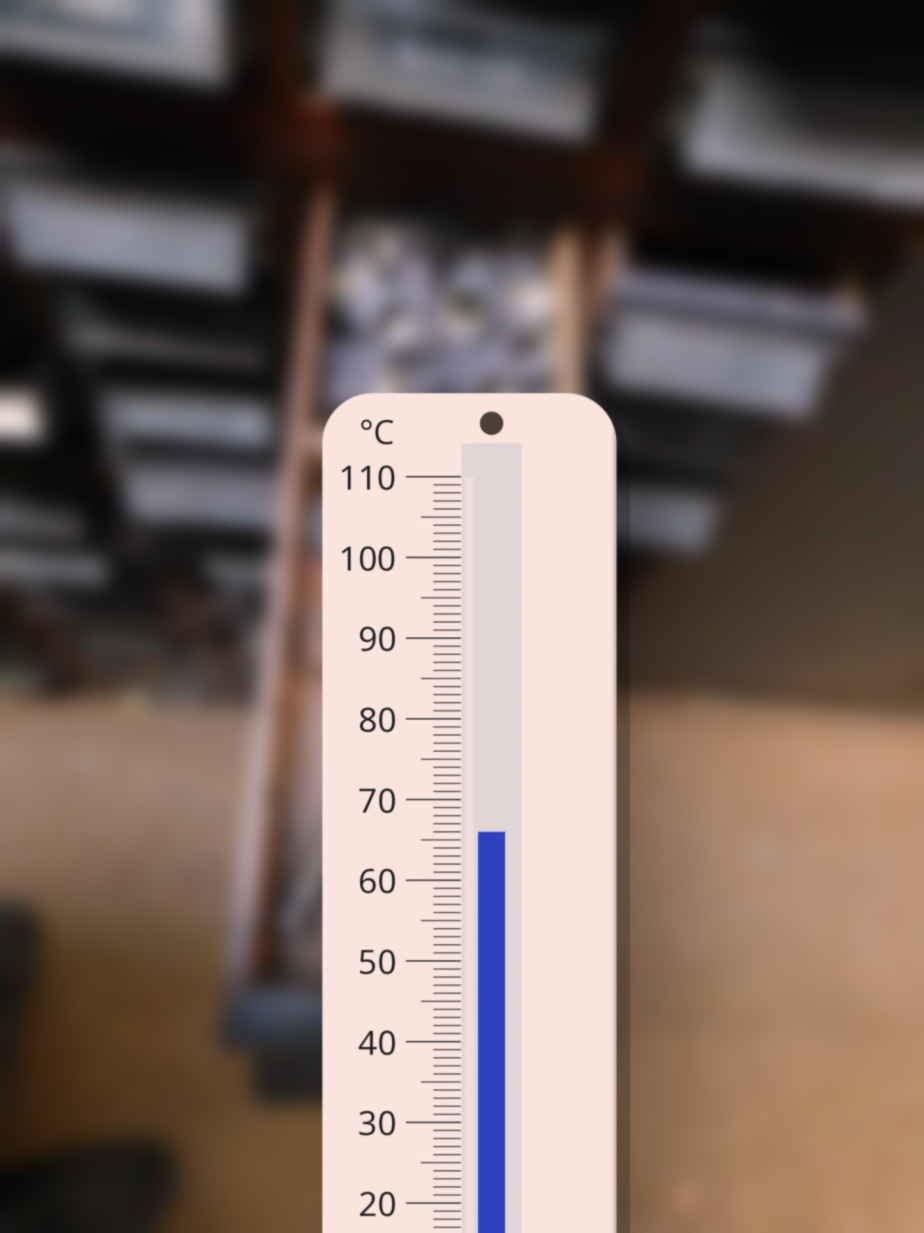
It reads 66 °C
